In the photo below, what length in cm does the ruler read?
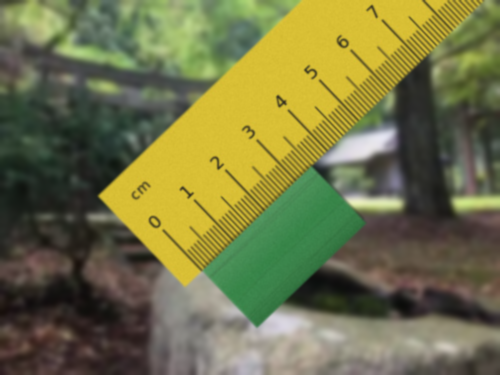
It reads 3.5 cm
